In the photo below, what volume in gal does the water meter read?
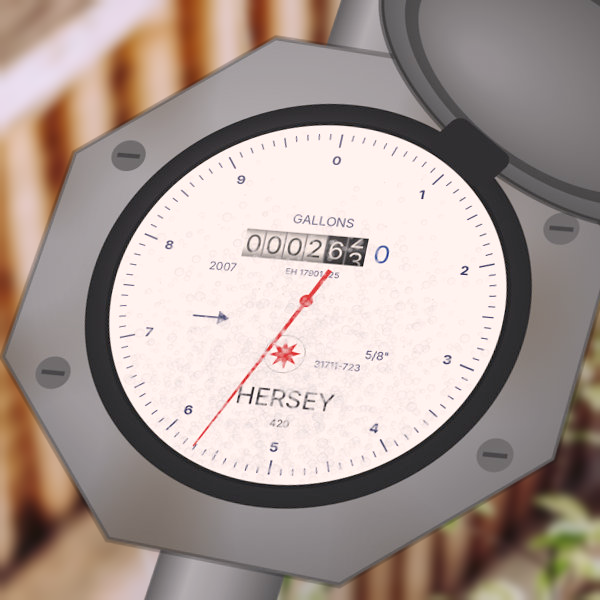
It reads 2625.7 gal
